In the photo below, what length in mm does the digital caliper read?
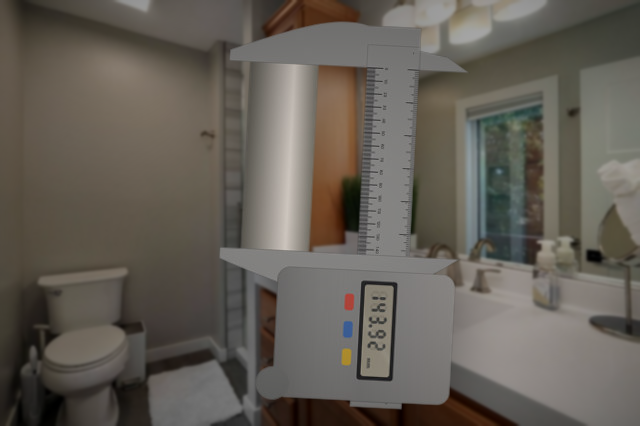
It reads 143.92 mm
